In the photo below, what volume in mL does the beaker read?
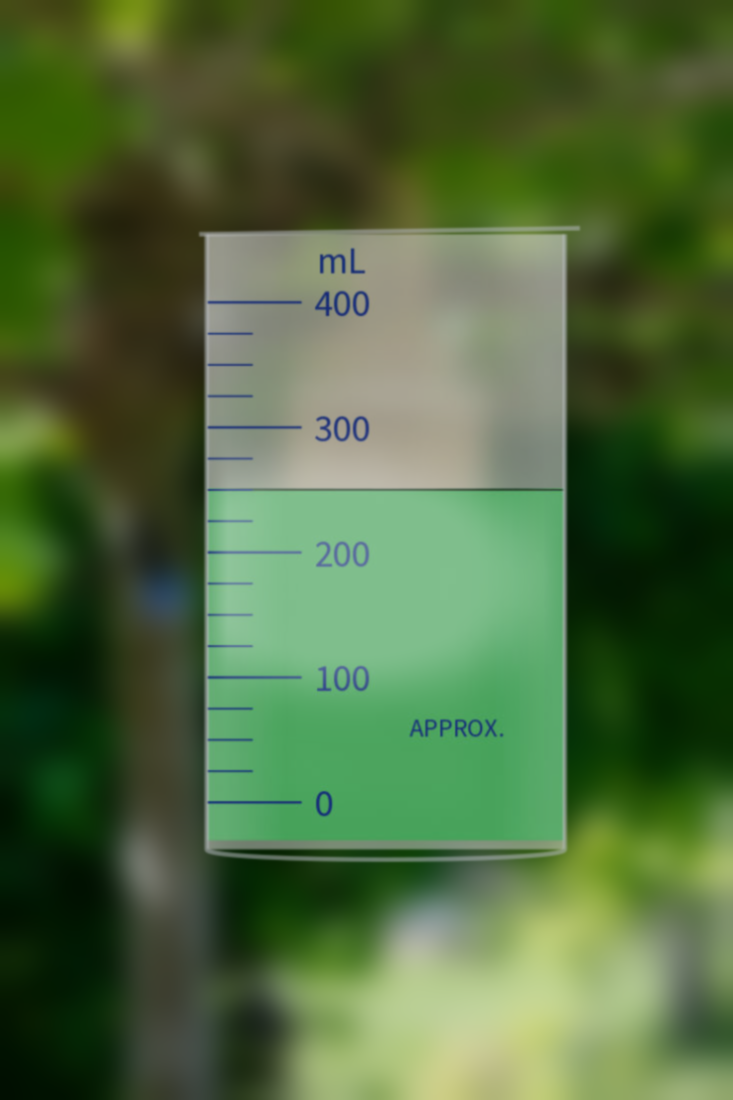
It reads 250 mL
